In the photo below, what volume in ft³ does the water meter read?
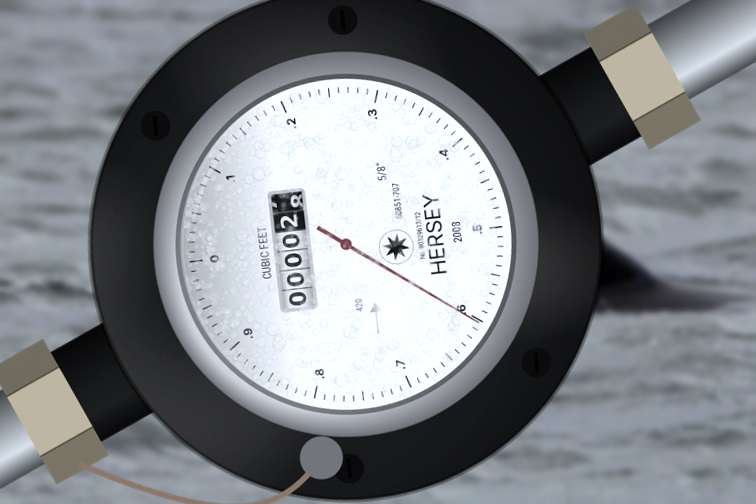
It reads 27.60 ft³
